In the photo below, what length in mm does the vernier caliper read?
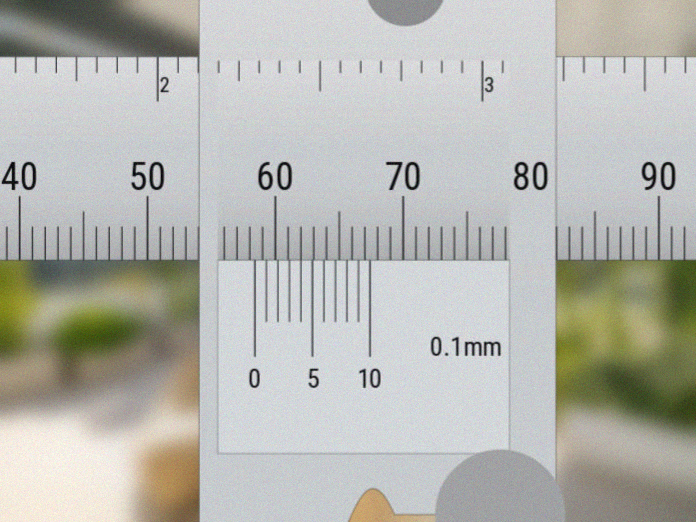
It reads 58.4 mm
